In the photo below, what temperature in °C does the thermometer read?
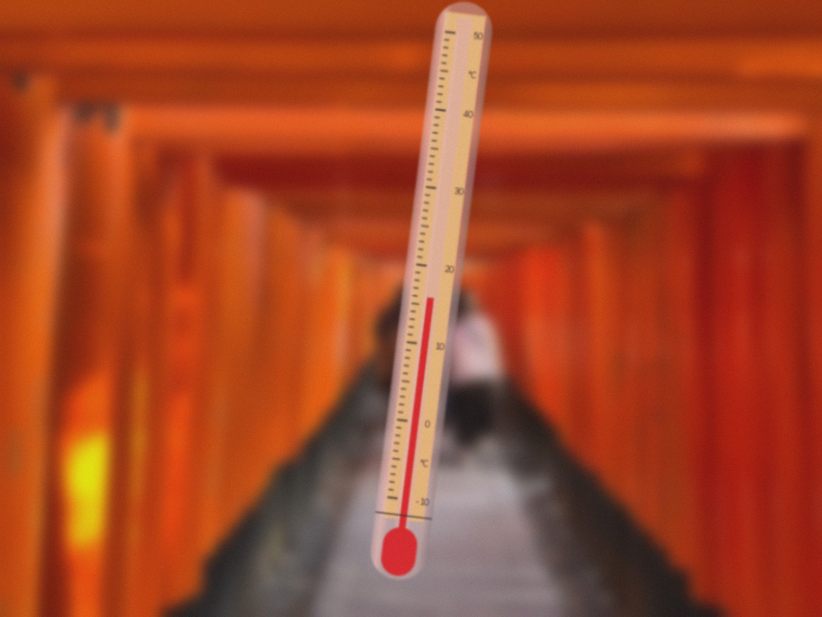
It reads 16 °C
